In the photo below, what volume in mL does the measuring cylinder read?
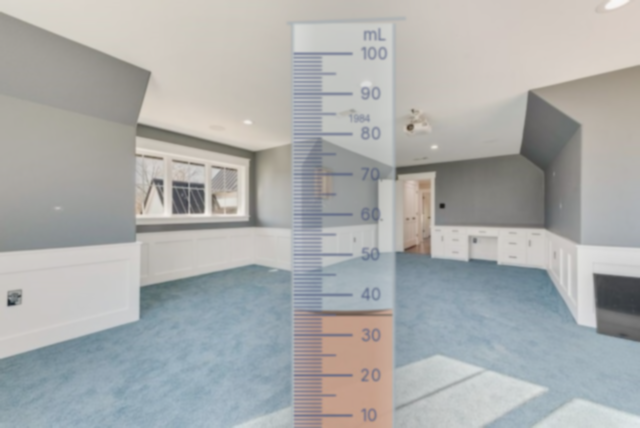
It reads 35 mL
